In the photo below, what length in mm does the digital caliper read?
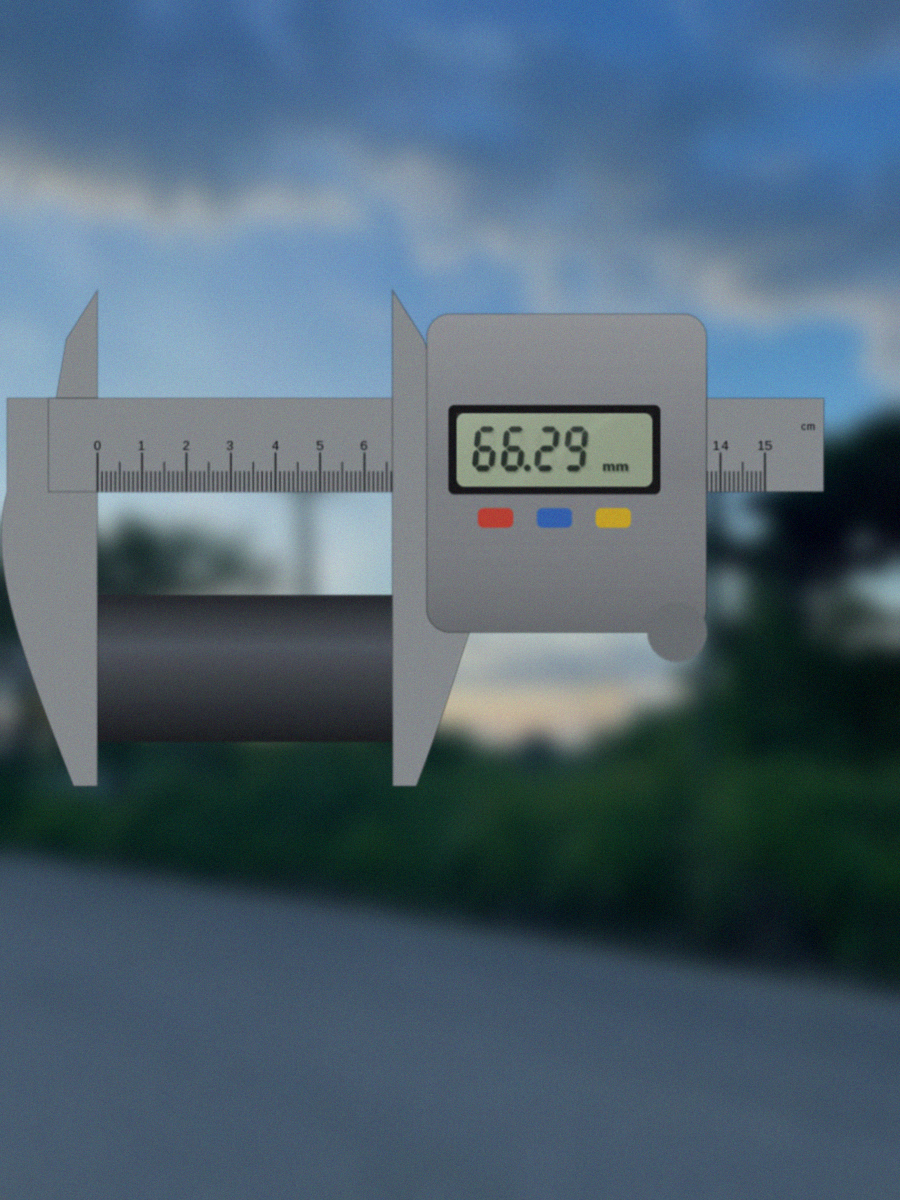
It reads 66.29 mm
